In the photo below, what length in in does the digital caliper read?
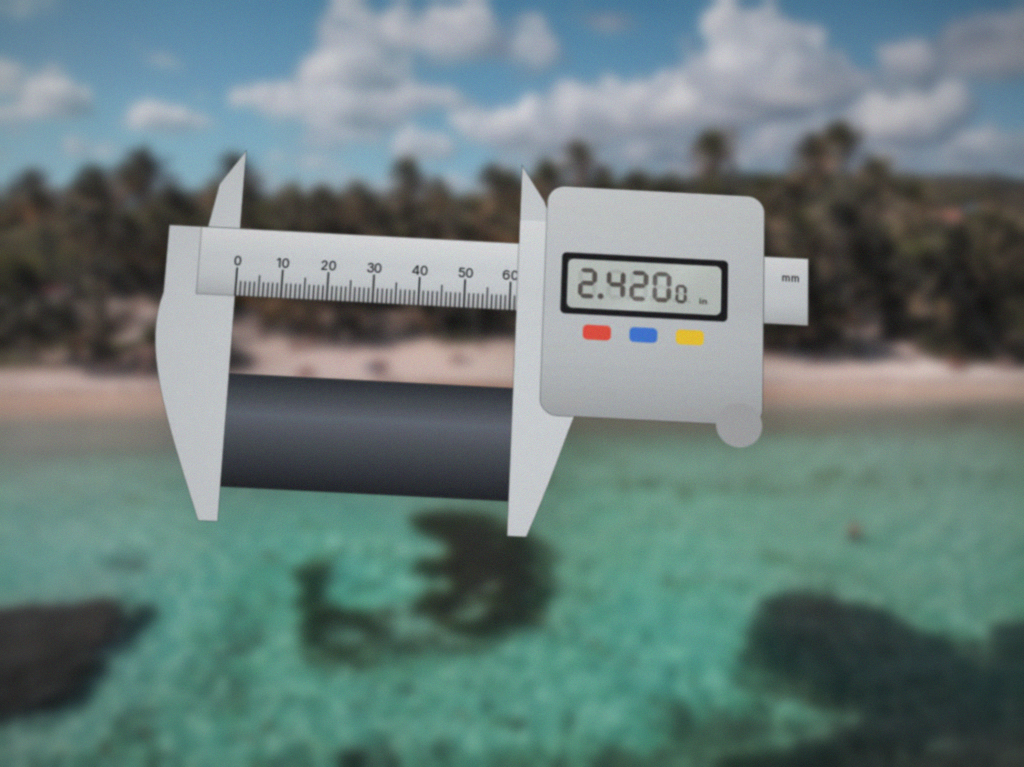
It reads 2.4200 in
